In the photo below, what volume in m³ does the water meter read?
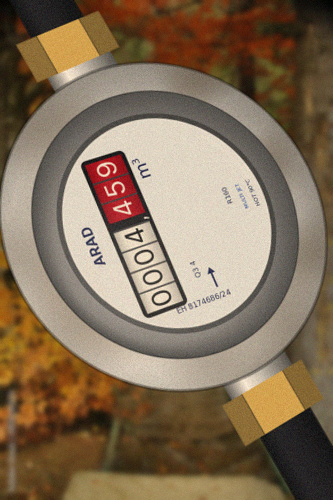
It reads 4.459 m³
